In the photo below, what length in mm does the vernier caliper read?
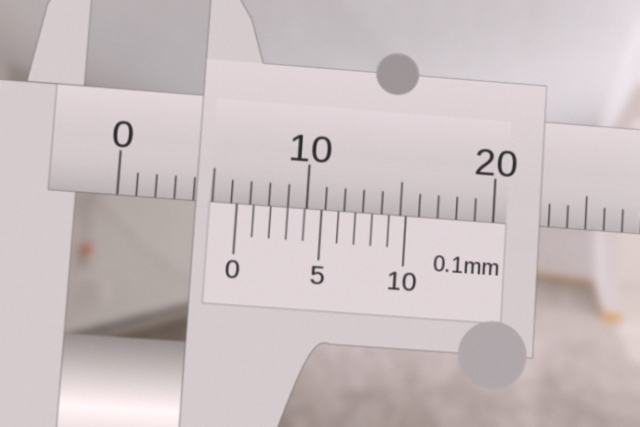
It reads 6.3 mm
